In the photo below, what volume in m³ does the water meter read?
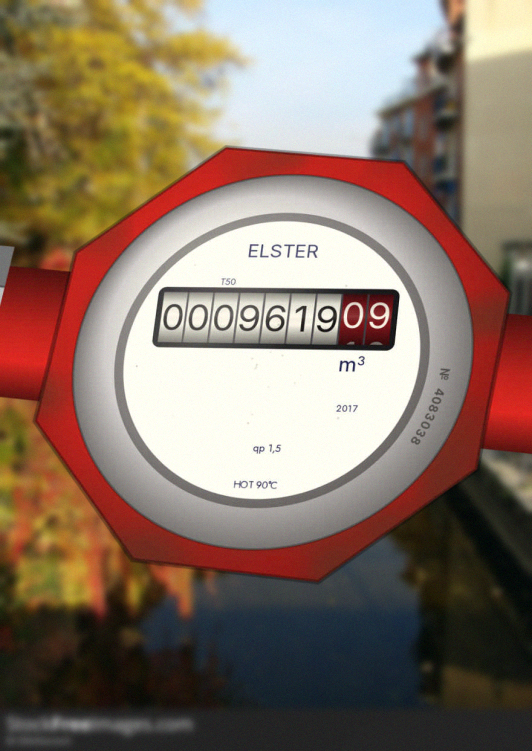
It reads 9619.09 m³
